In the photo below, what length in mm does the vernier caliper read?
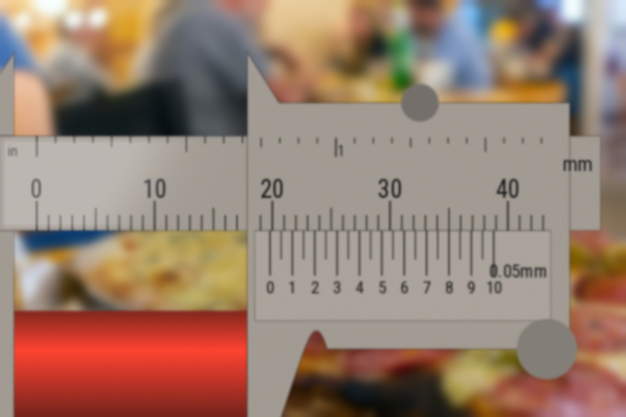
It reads 19.8 mm
